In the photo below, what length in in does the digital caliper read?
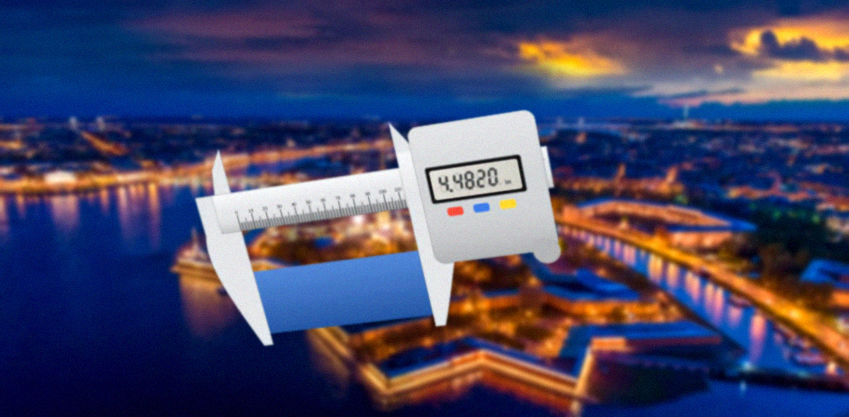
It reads 4.4820 in
